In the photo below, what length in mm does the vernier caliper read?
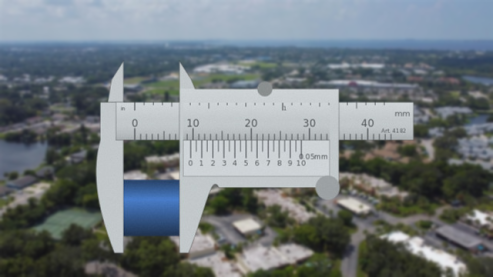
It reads 9.6 mm
